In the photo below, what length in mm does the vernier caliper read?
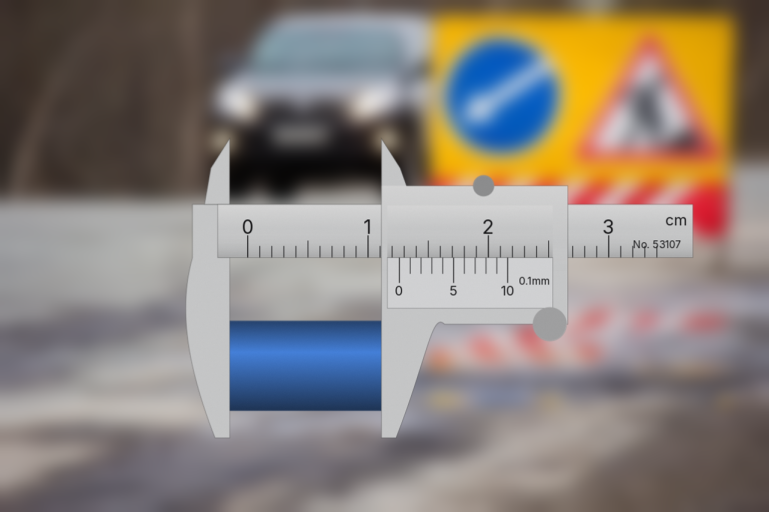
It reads 12.6 mm
